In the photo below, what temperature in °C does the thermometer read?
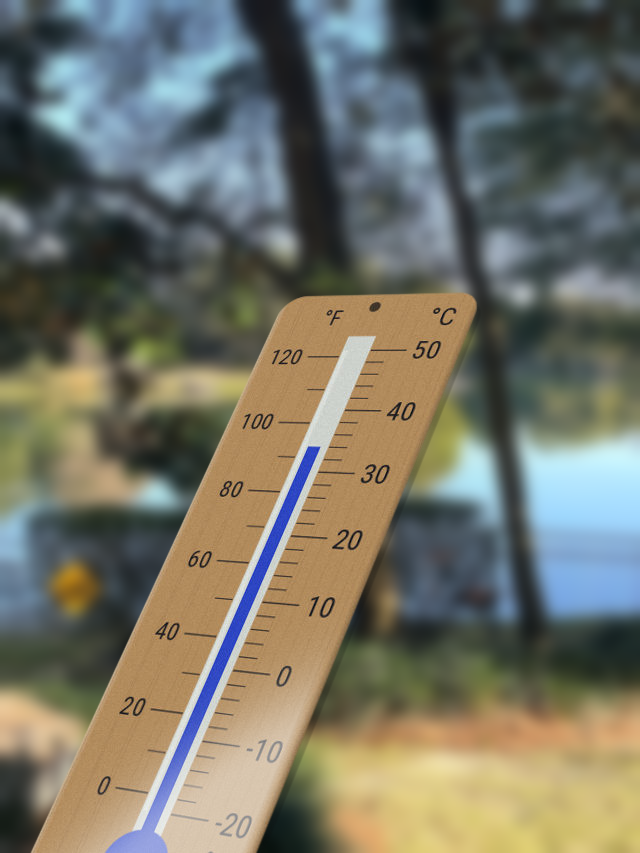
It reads 34 °C
